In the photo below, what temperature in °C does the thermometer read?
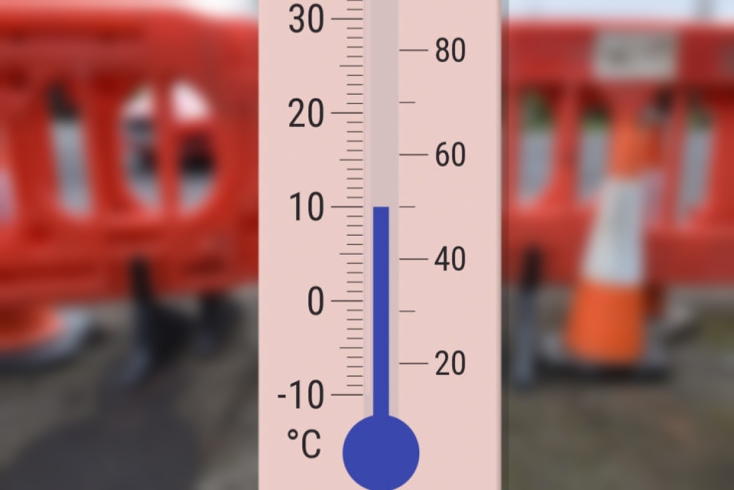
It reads 10 °C
